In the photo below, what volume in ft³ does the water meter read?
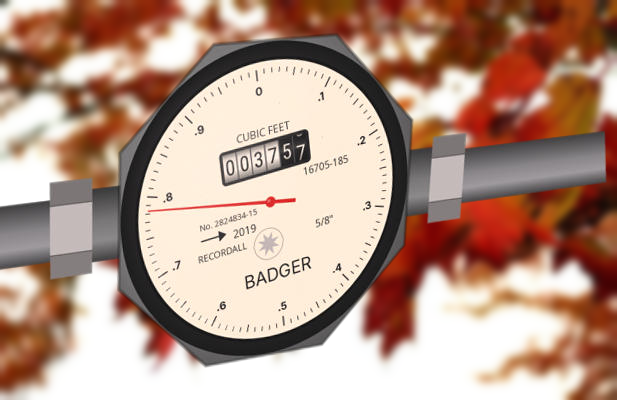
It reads 3756.78 ft³
